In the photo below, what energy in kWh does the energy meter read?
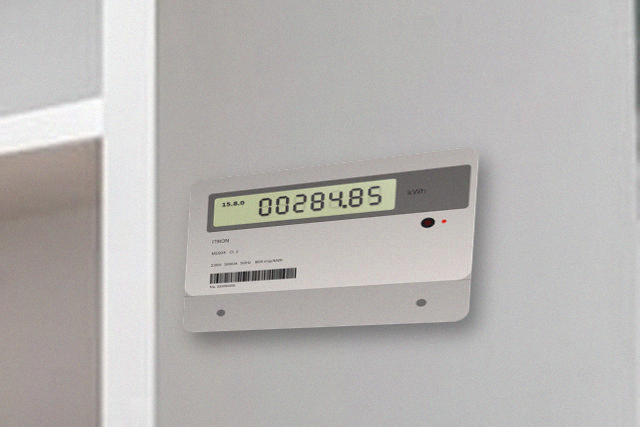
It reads 284.85 kWh
